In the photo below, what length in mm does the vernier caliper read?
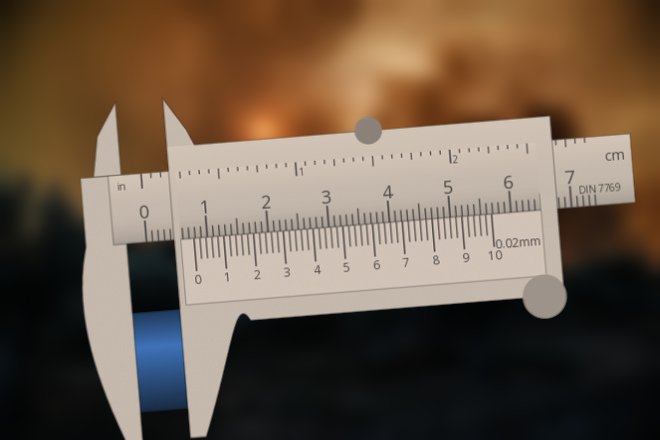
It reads 7.8 mm
